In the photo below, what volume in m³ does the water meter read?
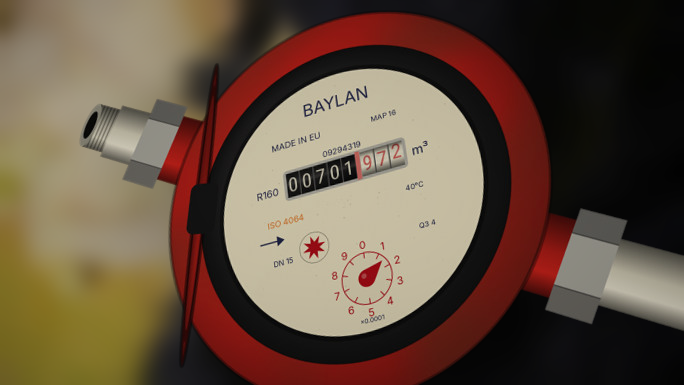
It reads 701.9721 m³
